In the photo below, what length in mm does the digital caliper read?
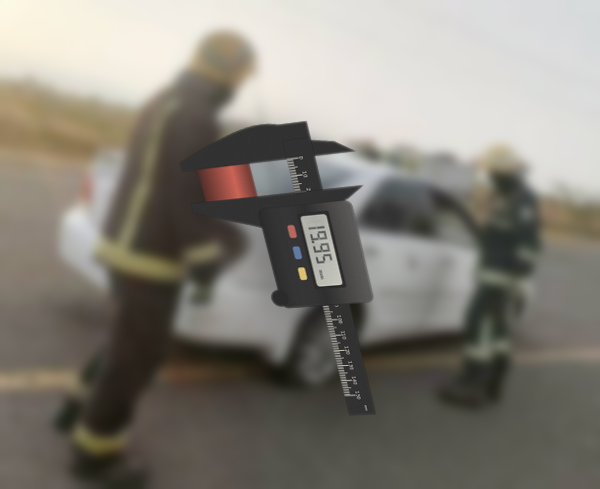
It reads 19.95 mm
